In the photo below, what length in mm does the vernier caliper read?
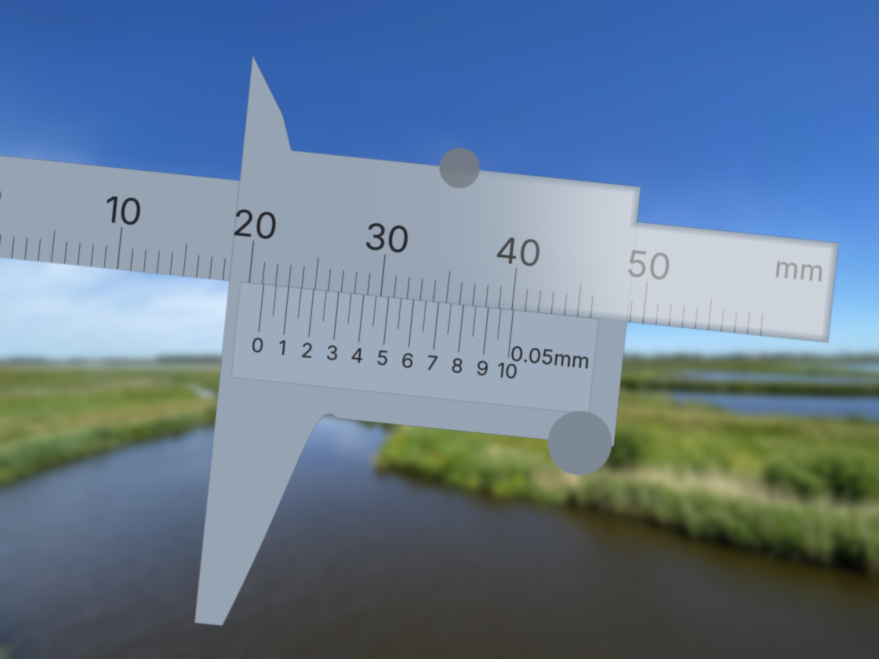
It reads 21.1 mm
